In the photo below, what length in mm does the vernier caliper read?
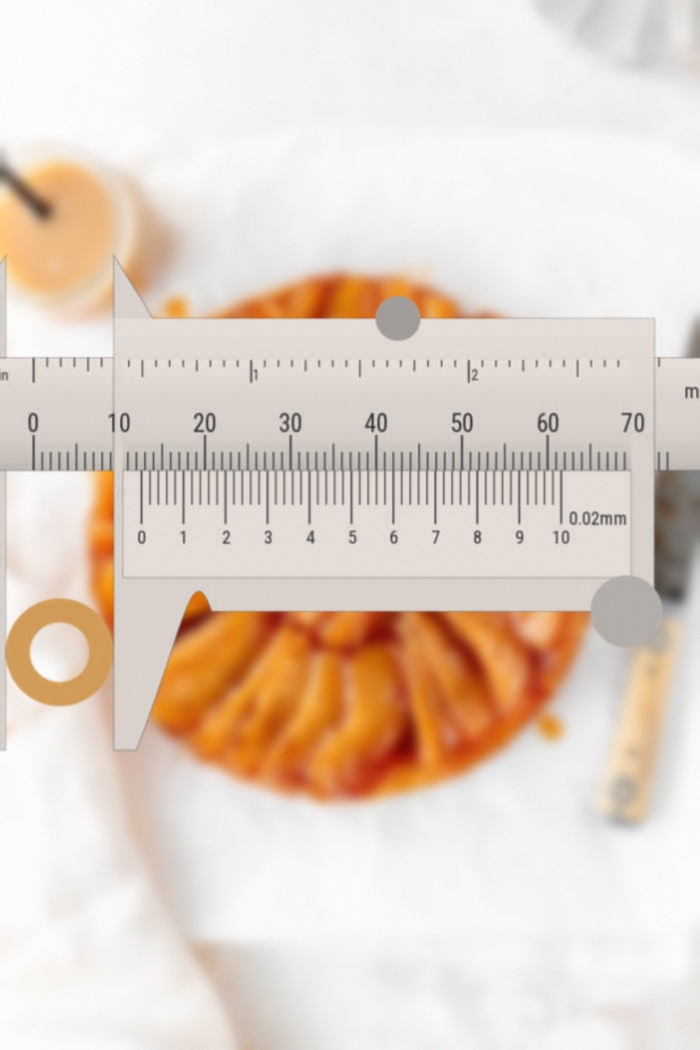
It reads 12.6 mm
